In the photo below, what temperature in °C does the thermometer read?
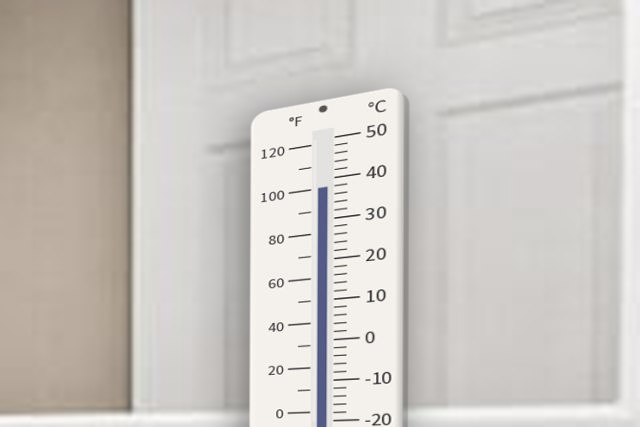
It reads 38 °C
